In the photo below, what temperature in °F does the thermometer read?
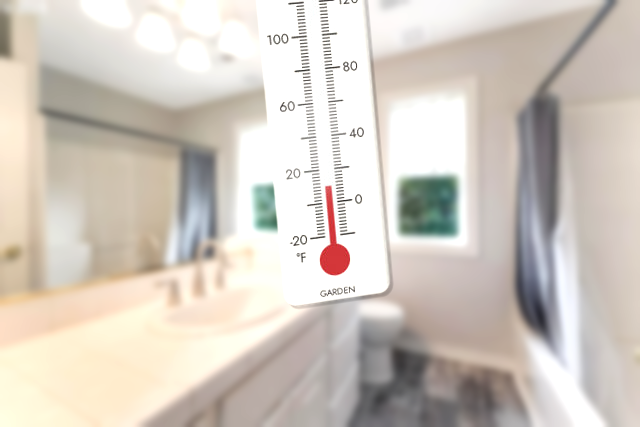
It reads 10 °F
